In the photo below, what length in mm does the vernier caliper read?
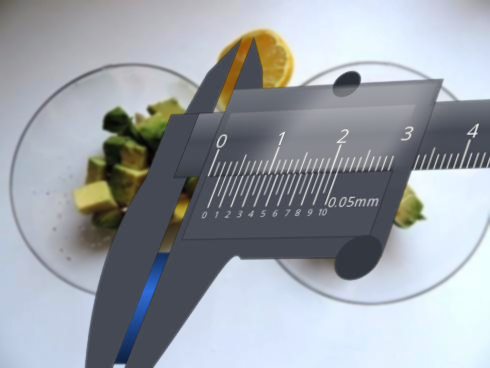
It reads 2.0 mm
